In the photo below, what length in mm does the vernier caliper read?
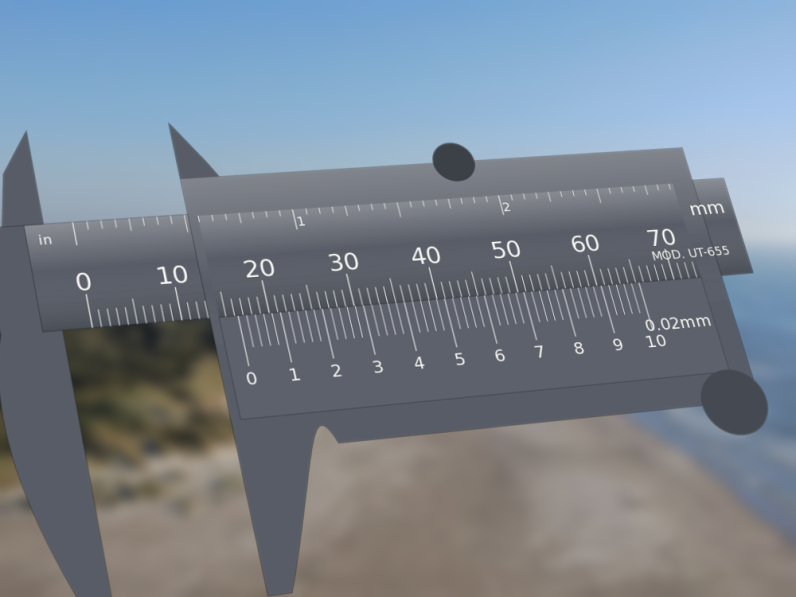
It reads 16.4 mm
